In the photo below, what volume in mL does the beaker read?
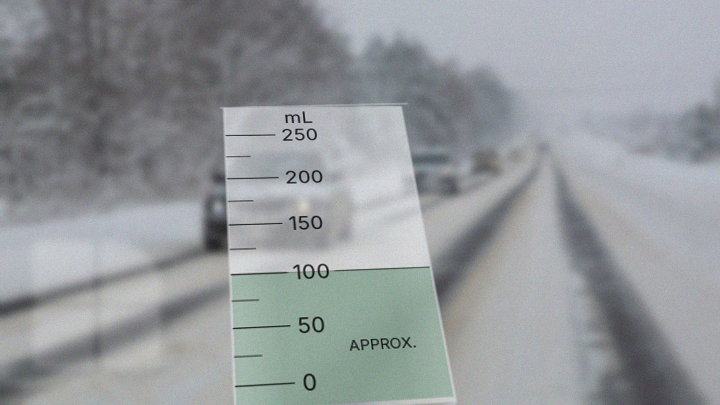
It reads 100 mL
